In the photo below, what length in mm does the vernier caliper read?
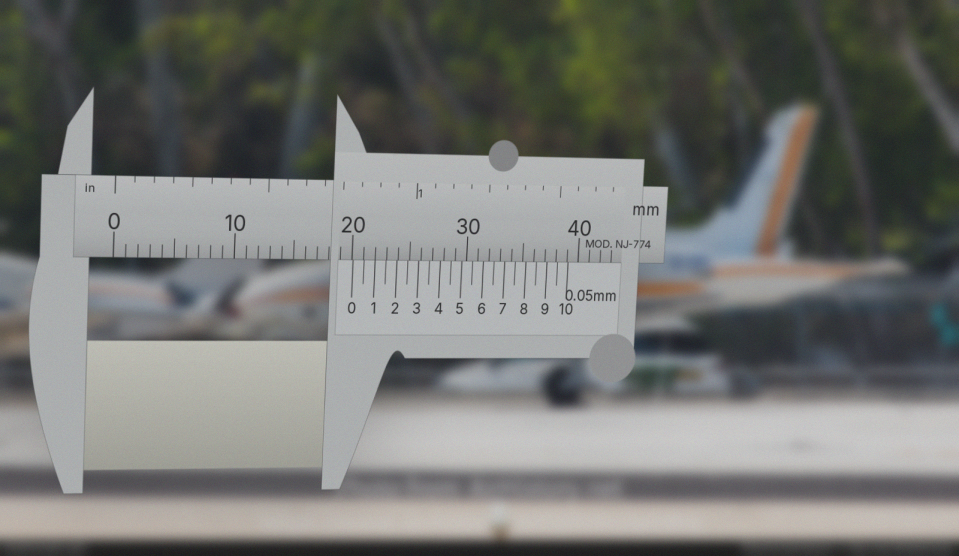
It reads 20.1 mm
